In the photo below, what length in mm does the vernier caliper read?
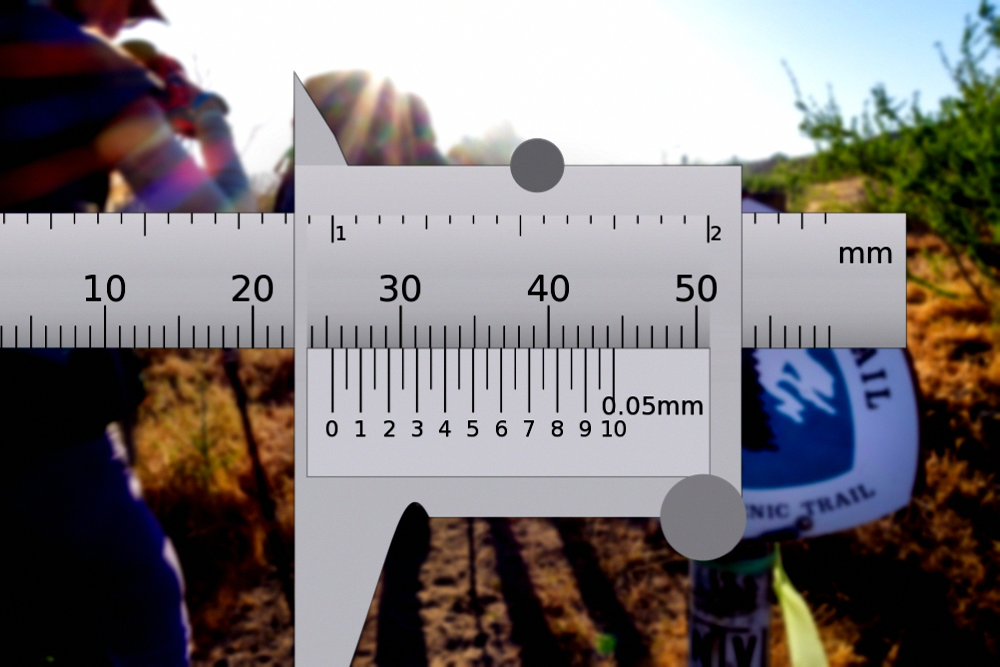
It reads 25.4 mm
